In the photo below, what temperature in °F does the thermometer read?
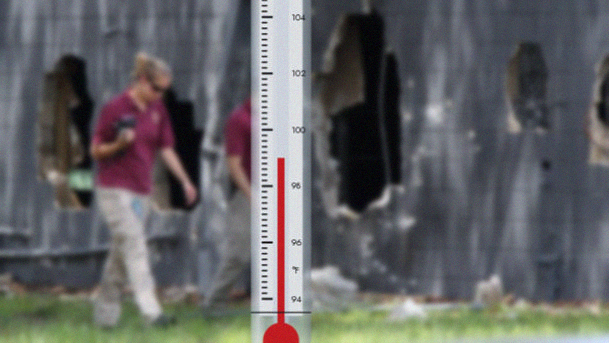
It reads 99 °F
